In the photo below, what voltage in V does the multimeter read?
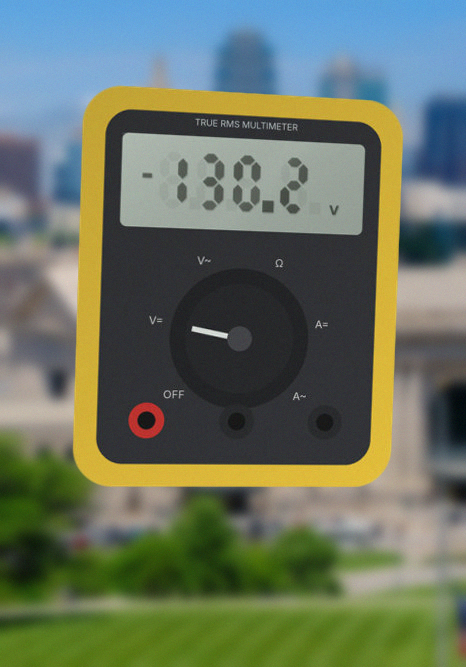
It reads -130.2 V
